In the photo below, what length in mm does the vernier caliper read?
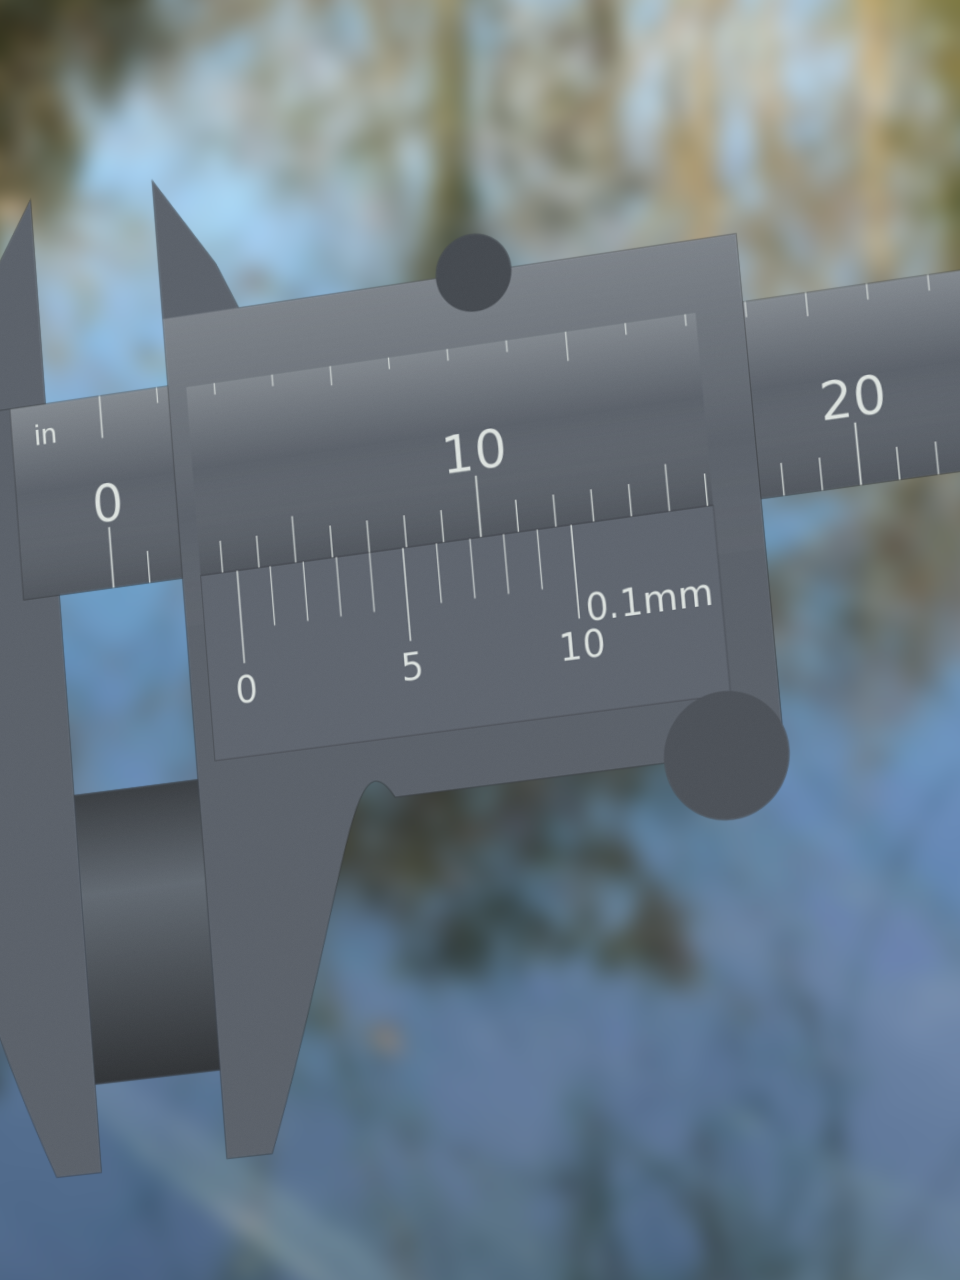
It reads 3.4 mm
